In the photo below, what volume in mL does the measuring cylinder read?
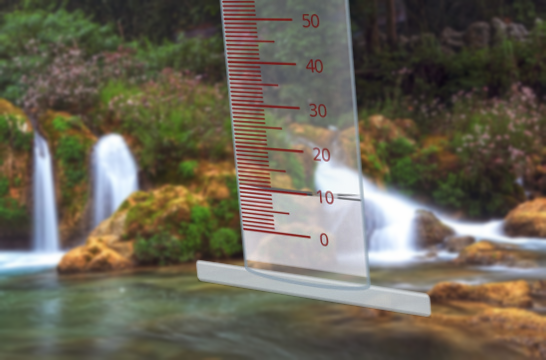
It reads 10 mL
